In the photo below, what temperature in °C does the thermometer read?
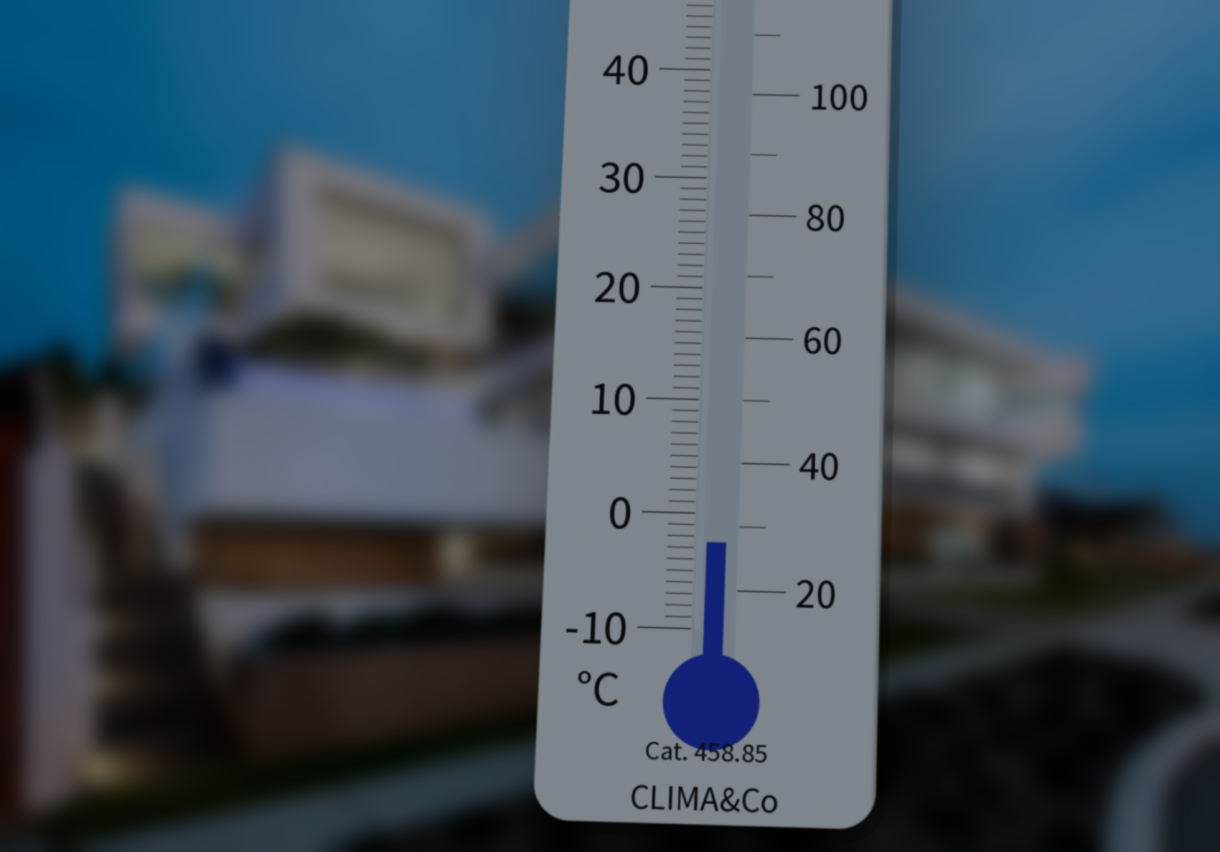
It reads -2.5 °C
